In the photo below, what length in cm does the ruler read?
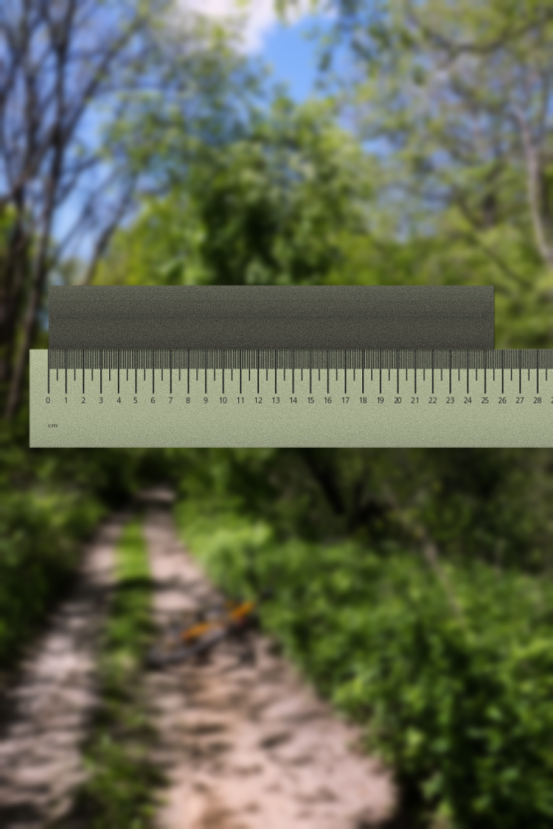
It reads 25.5 cm
